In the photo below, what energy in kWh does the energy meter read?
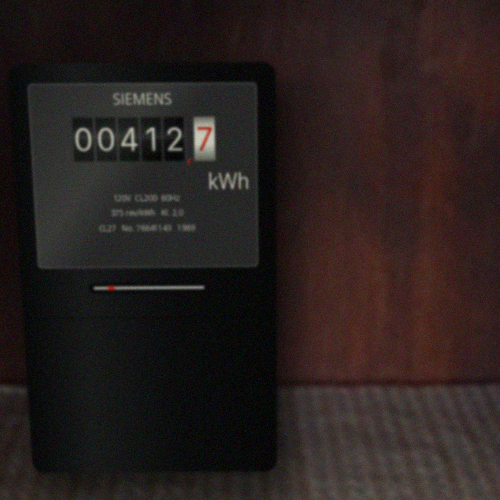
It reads 412.7 kWh
